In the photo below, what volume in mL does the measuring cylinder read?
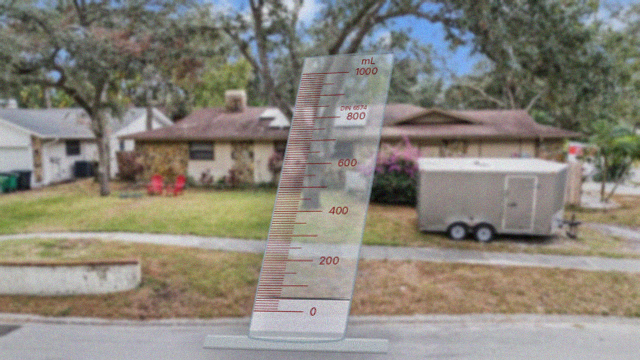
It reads 50 mL
